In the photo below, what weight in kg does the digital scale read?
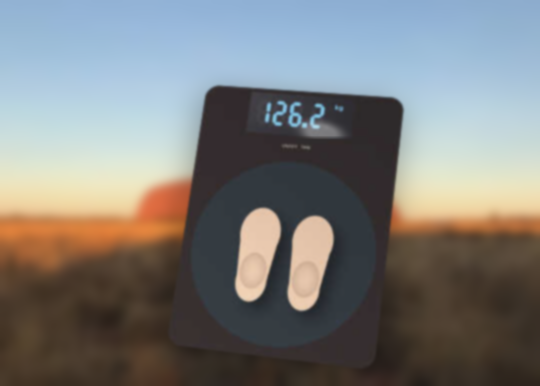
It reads 126.2 kg
